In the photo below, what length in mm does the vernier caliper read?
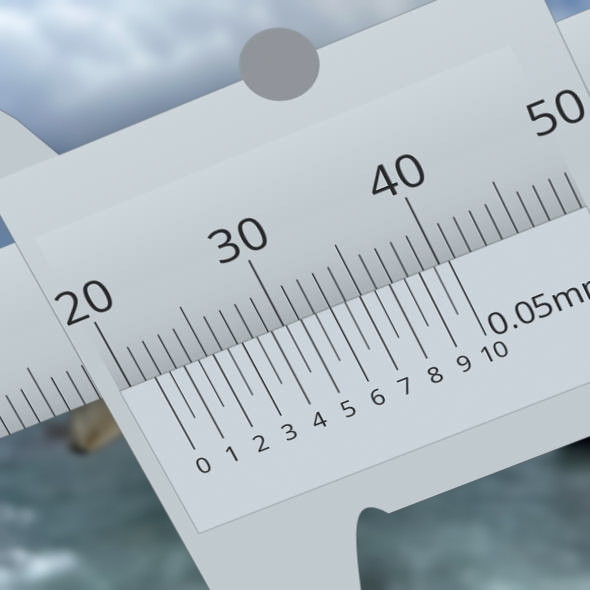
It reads 21.6 mm
